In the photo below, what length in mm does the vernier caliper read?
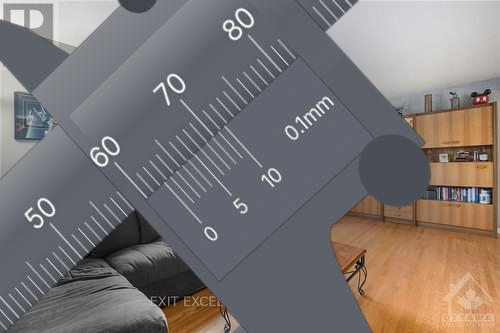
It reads 62.6 mm
